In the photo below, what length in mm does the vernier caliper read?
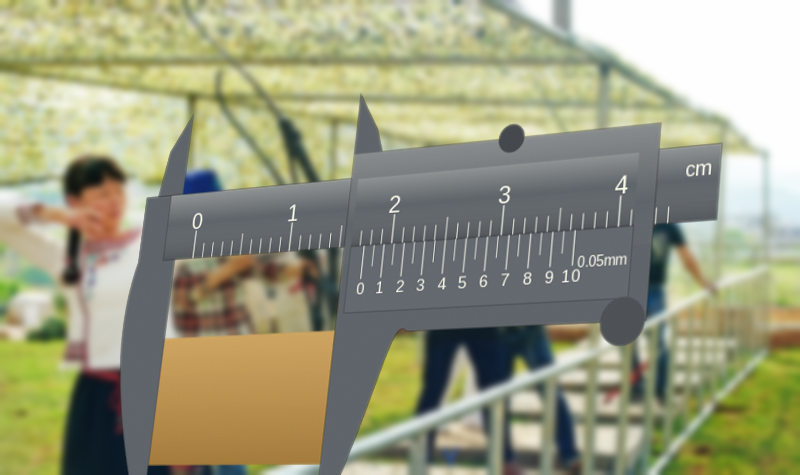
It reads 17.4 mm
